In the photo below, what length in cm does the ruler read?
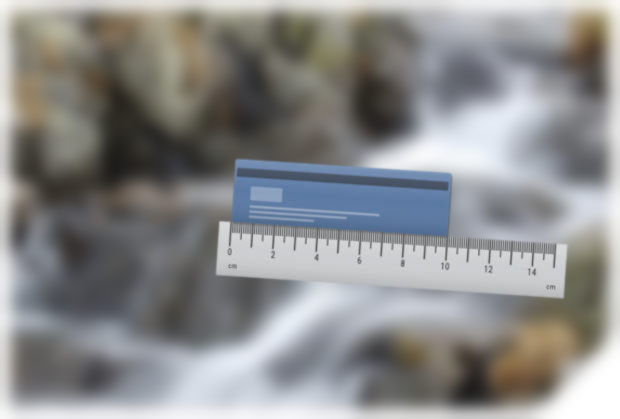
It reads 10 cm
